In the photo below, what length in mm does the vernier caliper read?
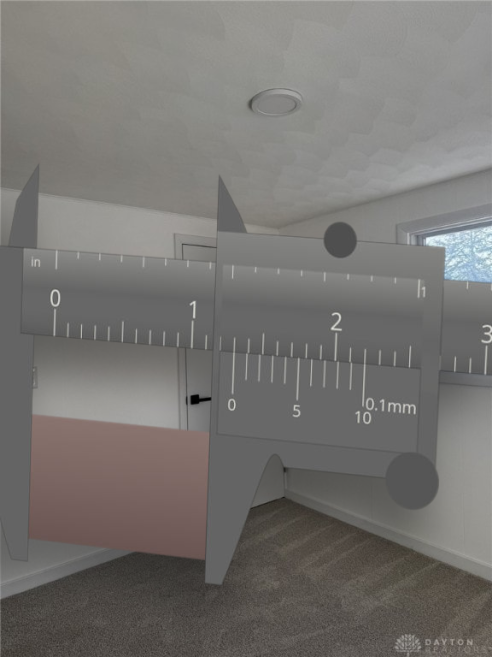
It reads 13.0 mm
